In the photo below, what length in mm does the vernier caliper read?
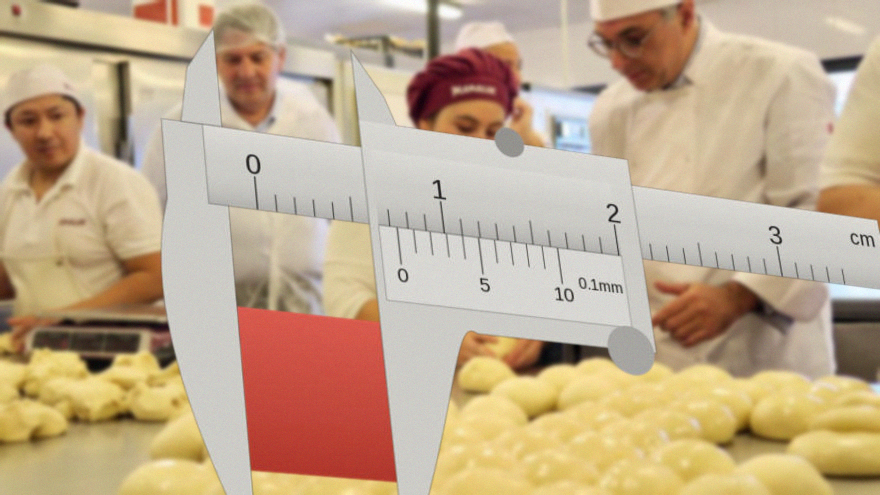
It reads 7.4 mm
